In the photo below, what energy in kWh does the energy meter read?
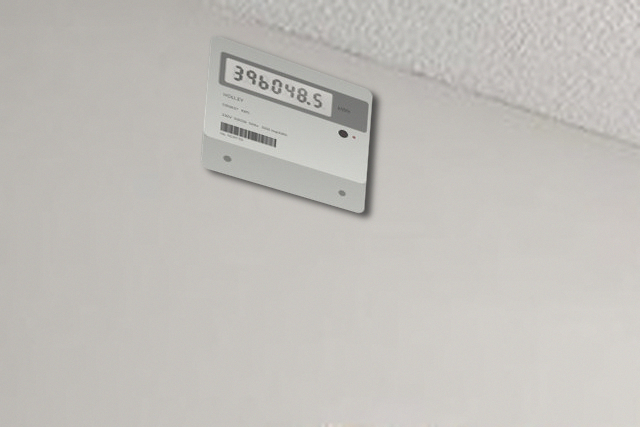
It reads 396048.5 kWh
